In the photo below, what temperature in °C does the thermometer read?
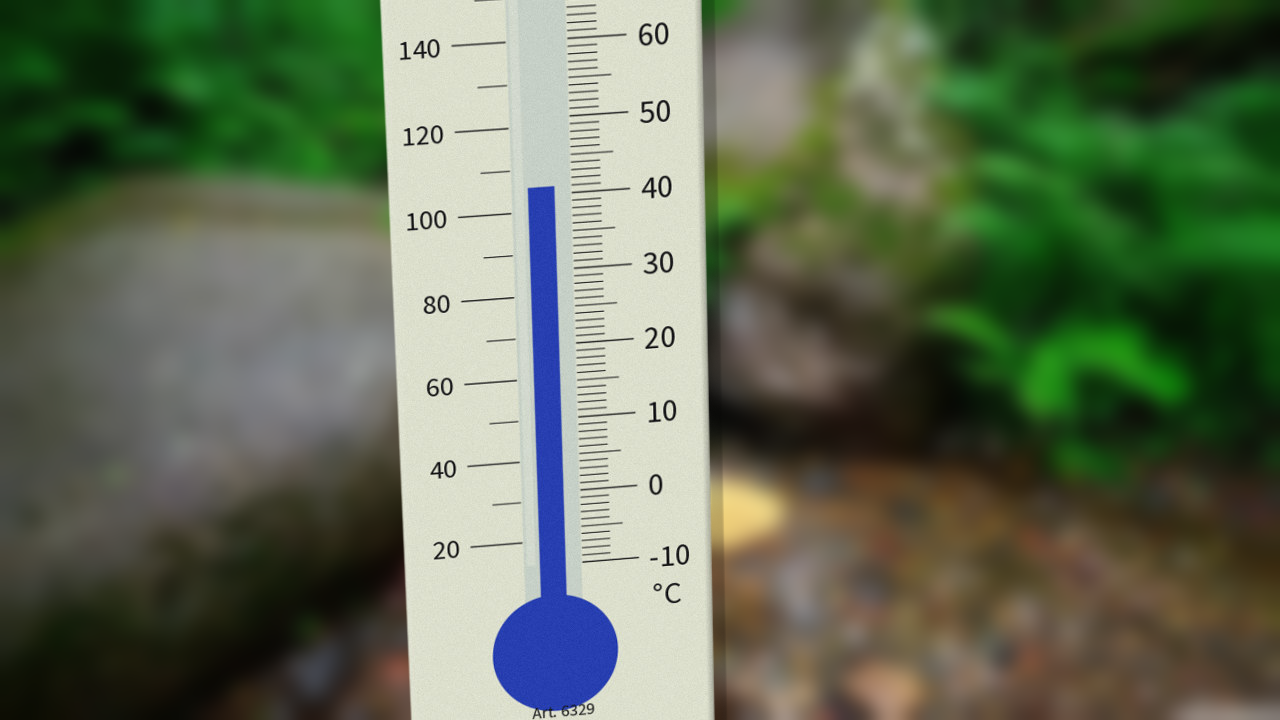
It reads 41 °C
